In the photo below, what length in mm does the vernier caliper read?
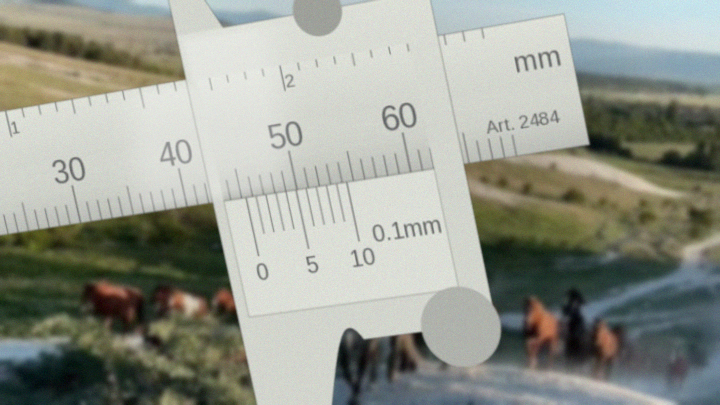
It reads 45.4 mm
